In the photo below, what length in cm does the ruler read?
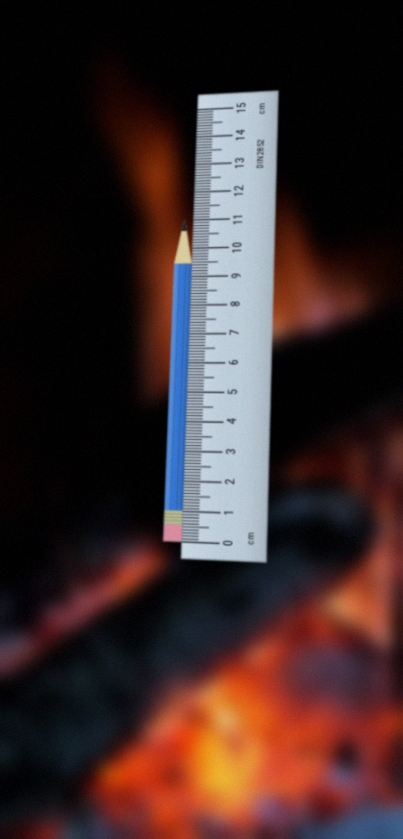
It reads 11 cm
